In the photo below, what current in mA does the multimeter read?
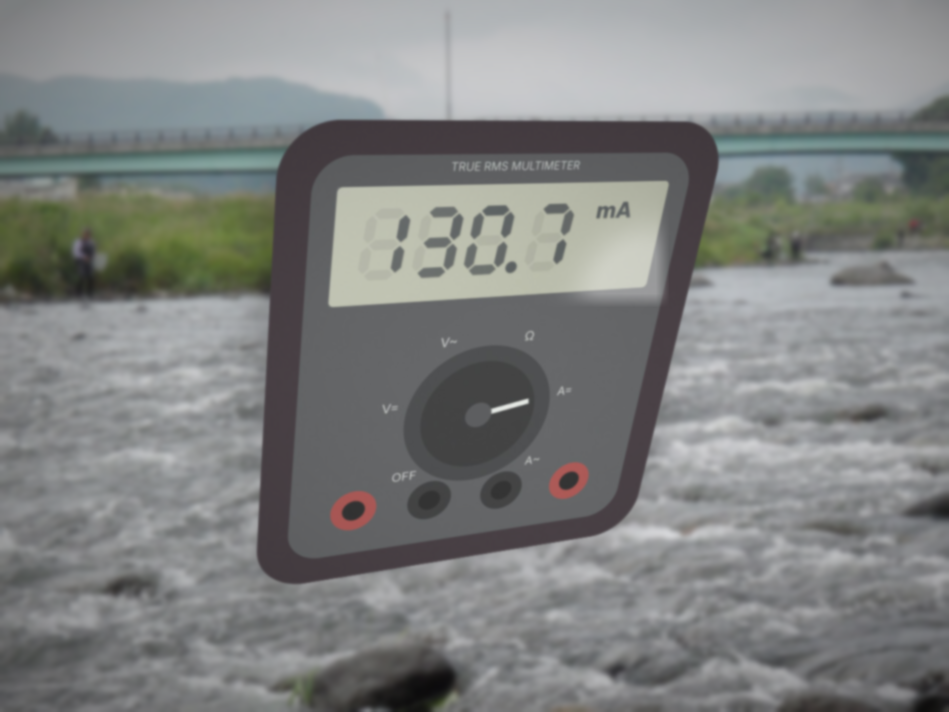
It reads 130.7 mA
